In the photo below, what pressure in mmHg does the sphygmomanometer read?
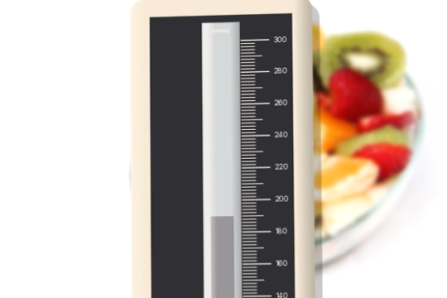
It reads 190 mmHg
